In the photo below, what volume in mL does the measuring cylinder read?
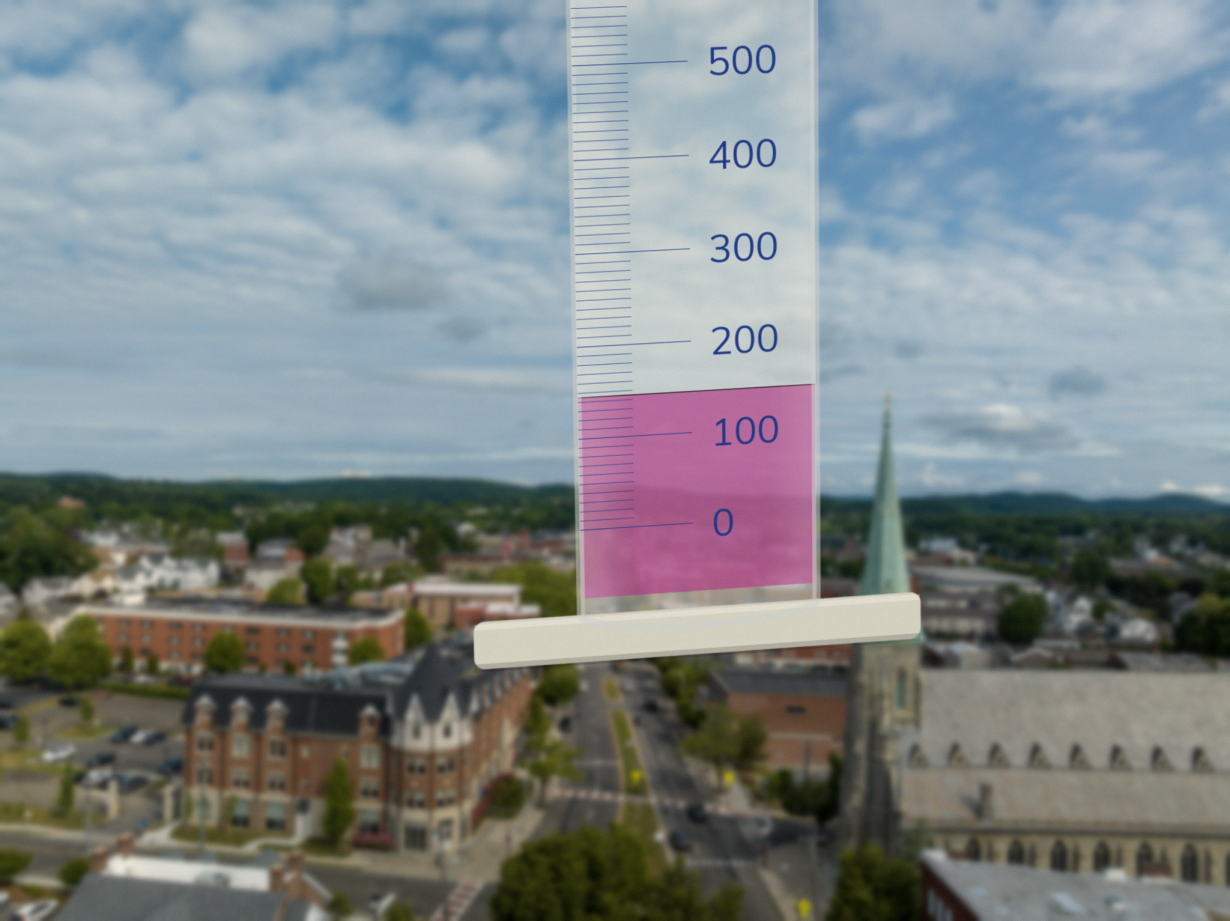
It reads 145 mL
